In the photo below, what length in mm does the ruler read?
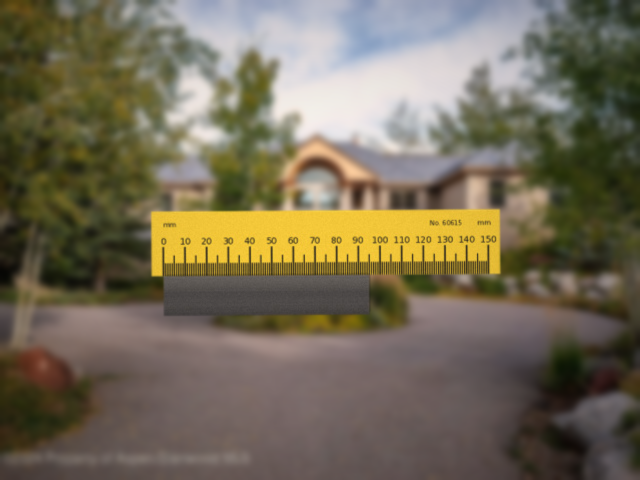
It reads 95 mm
